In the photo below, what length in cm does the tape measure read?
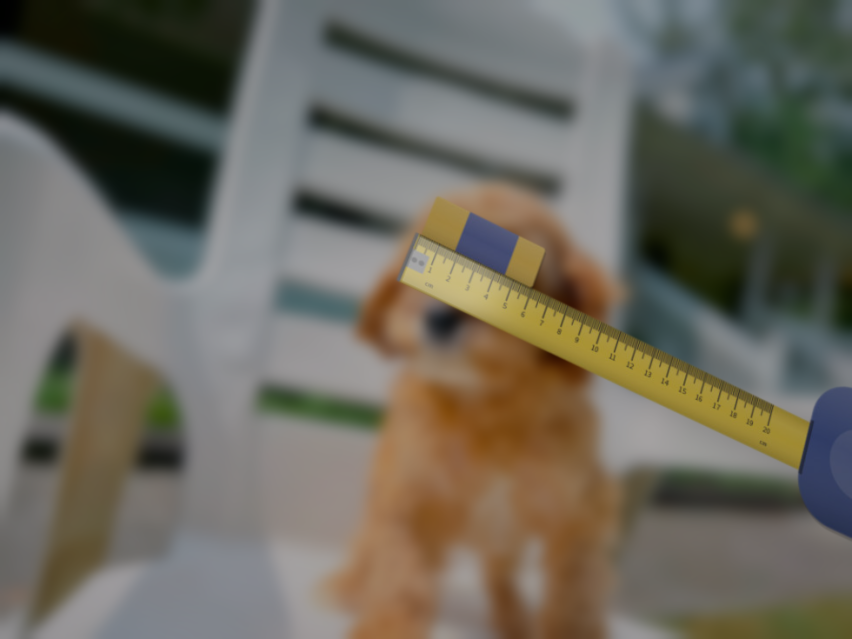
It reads 6 cm
